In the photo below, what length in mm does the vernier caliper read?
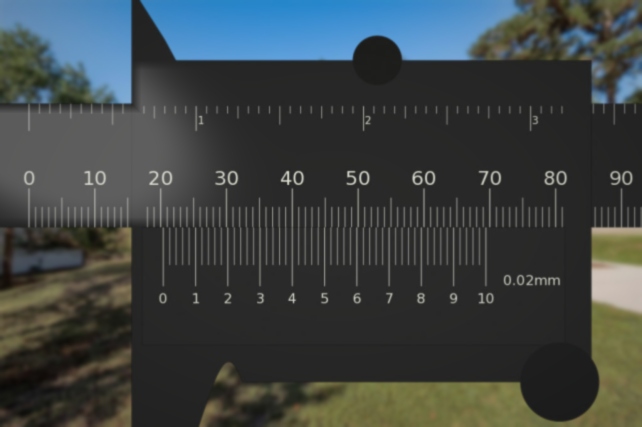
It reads 20.4 mm
